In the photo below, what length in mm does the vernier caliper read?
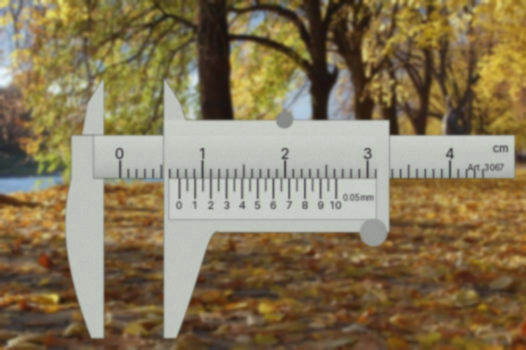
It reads 7.2 mm
